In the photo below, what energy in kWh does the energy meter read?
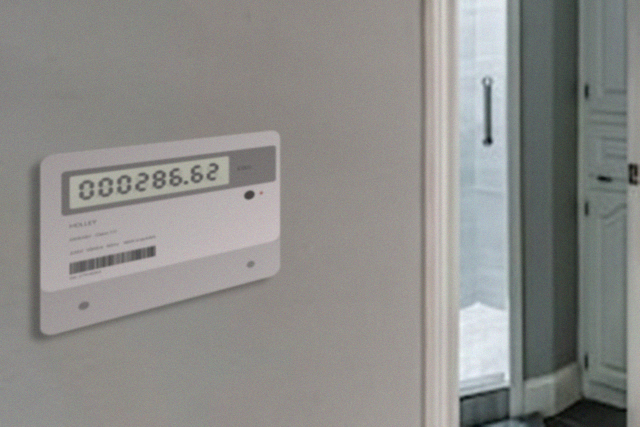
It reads 286.62 kWh
